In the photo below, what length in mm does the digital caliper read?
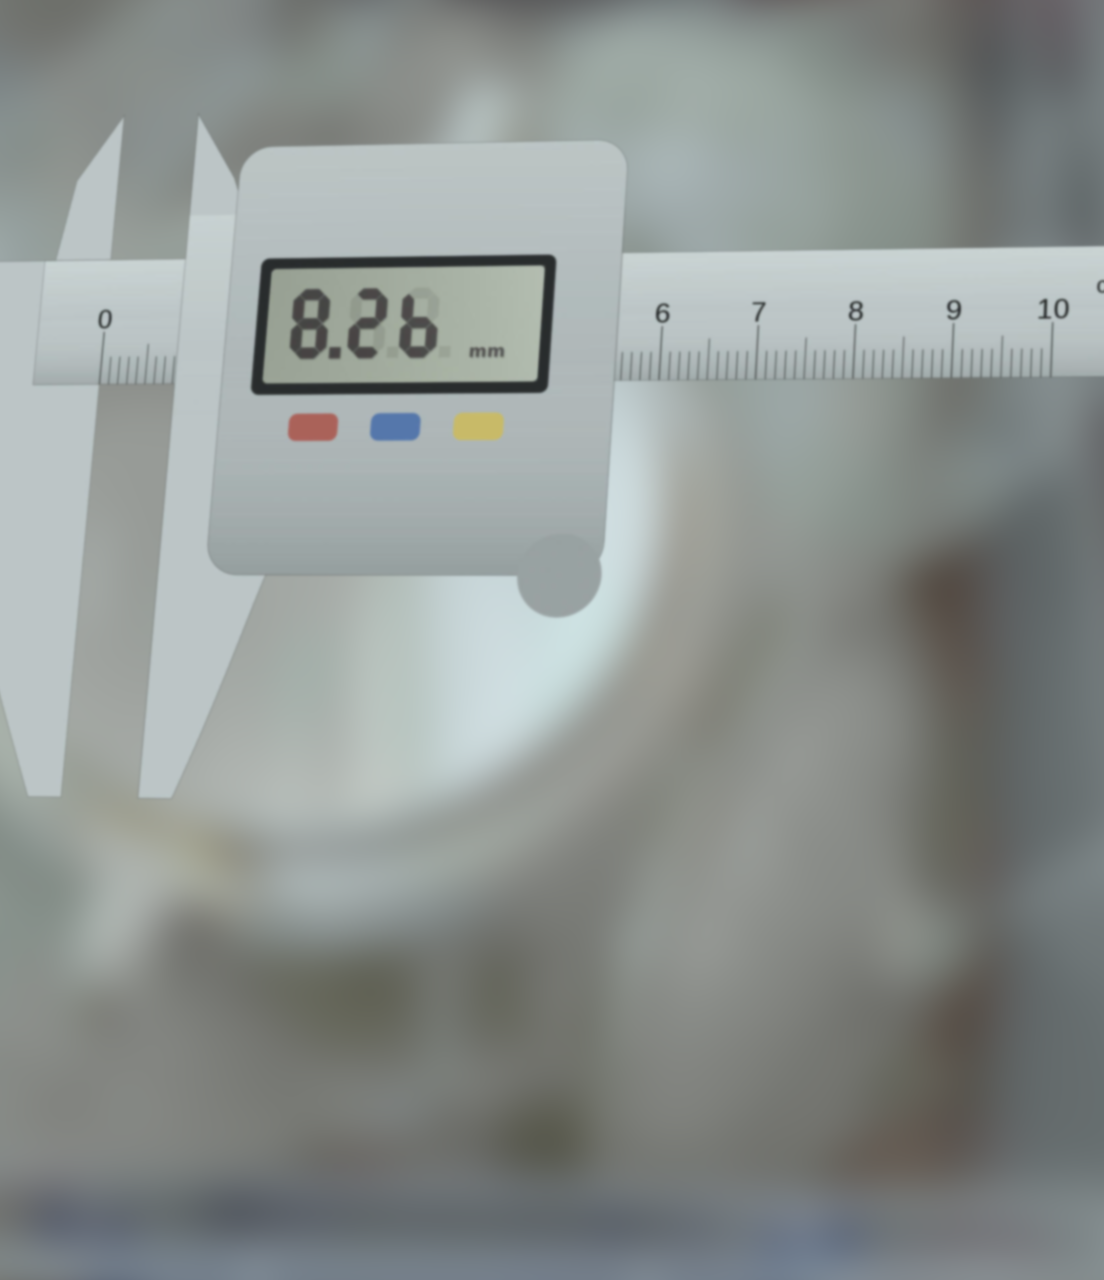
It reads 8.26 mm
